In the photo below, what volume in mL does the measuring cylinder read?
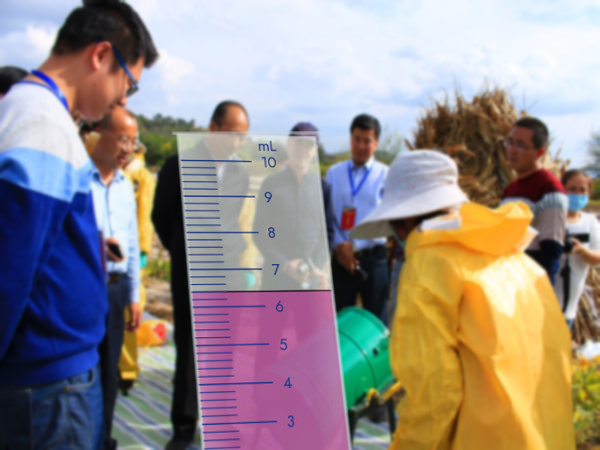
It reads 6.4 mL
